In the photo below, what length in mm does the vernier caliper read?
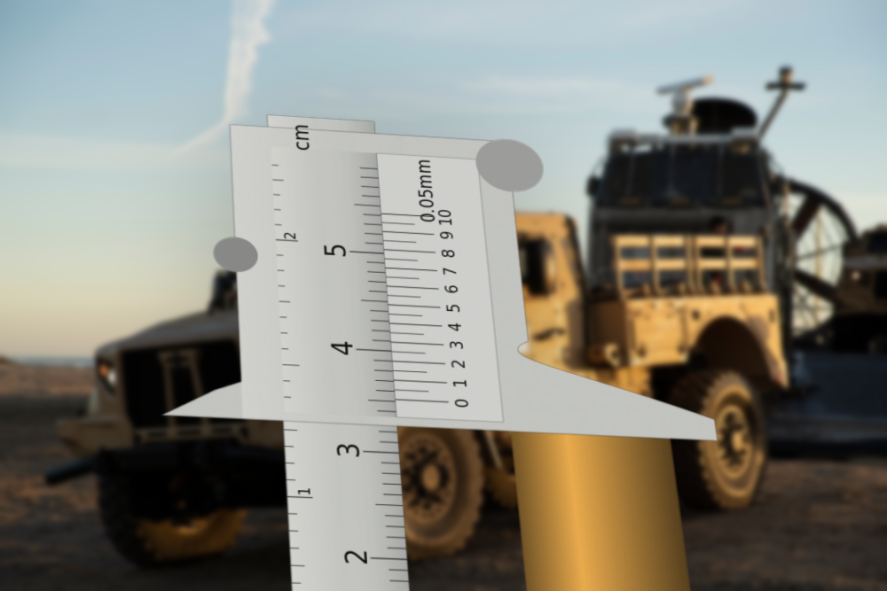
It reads 35.2 mm
